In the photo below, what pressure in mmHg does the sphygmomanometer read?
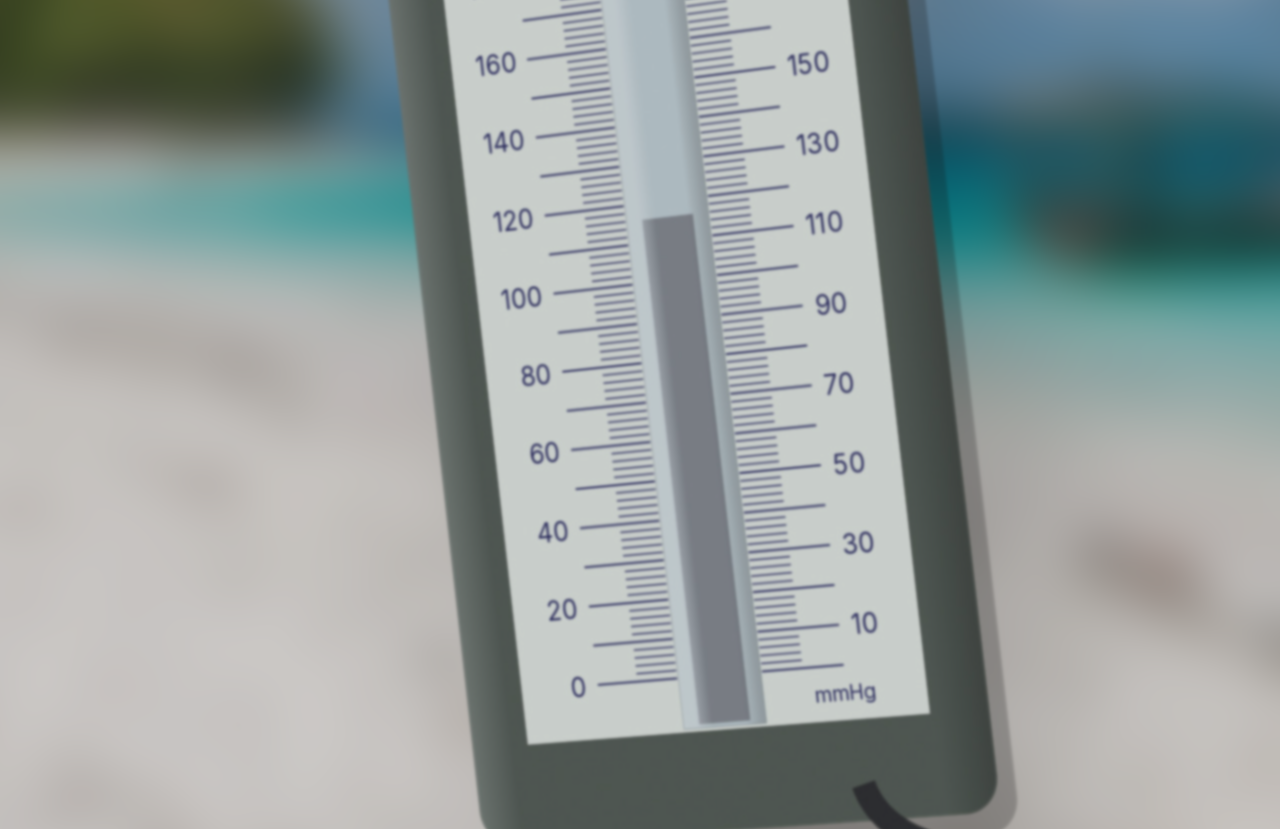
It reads 116 mmHg
